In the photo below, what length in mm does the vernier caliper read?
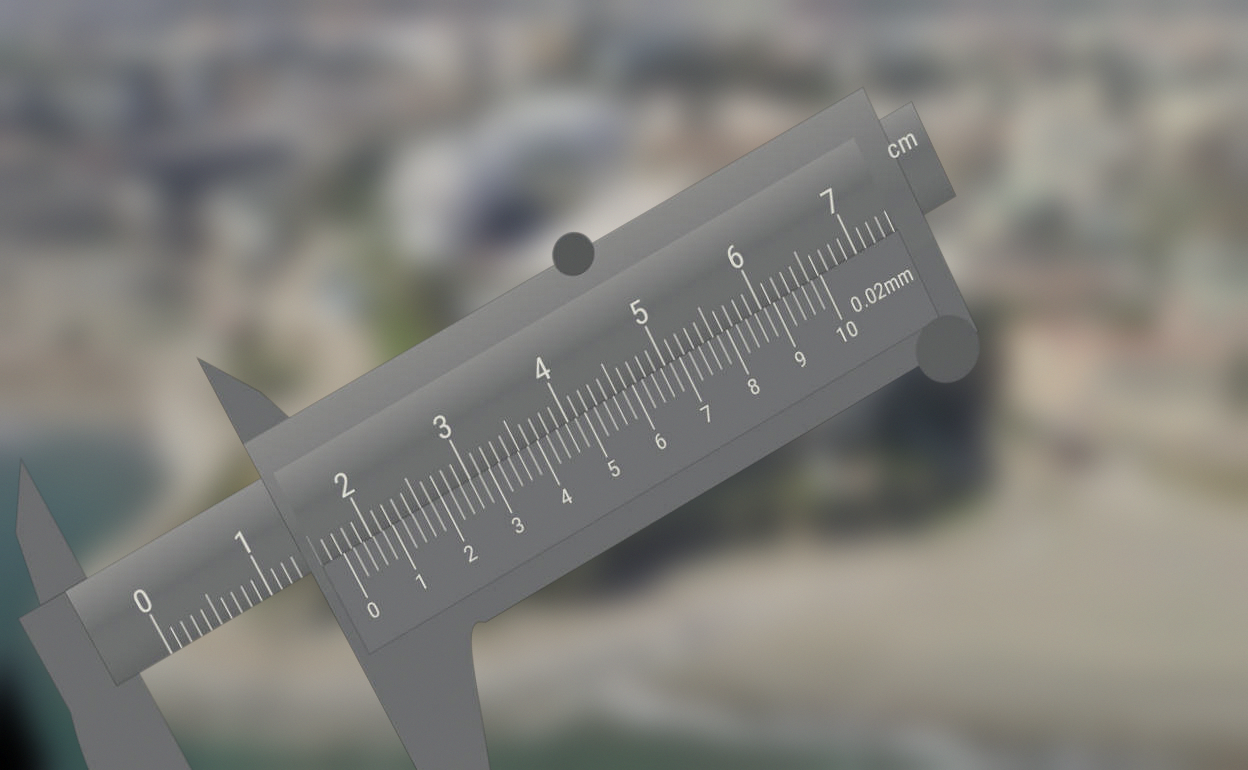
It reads 17.2 mm
